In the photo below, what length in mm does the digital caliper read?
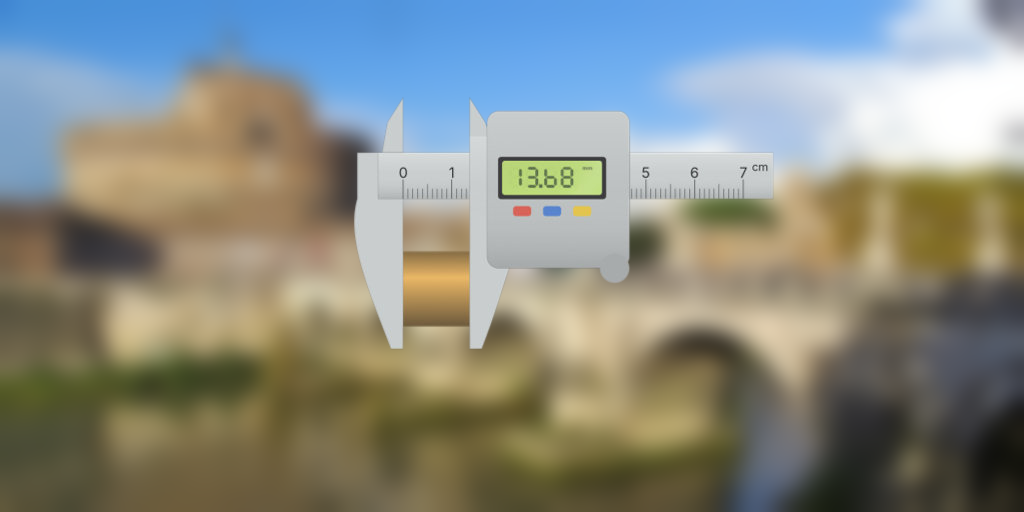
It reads 13.68 mm
